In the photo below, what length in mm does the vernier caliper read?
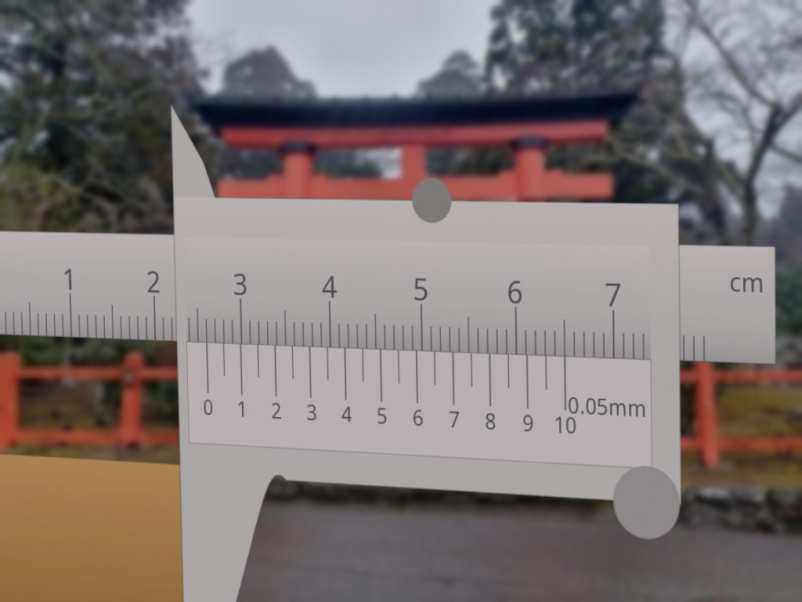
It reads 26.0 mm
